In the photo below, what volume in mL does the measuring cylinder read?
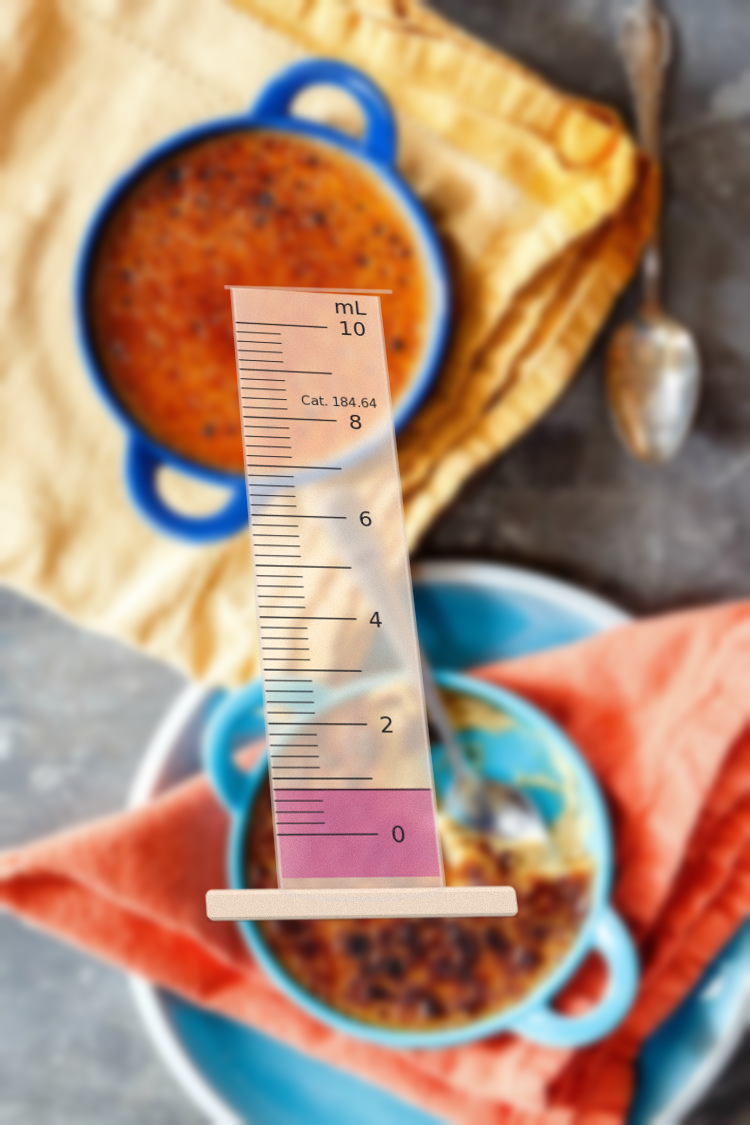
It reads 0.8 mL
